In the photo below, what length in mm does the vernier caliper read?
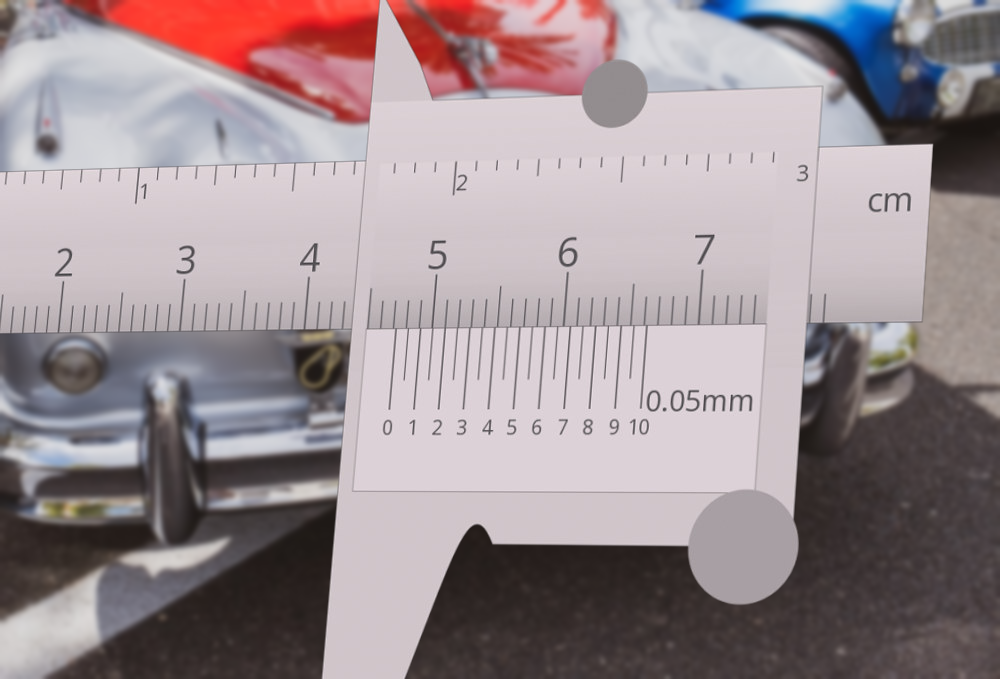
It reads 47.2 mm
